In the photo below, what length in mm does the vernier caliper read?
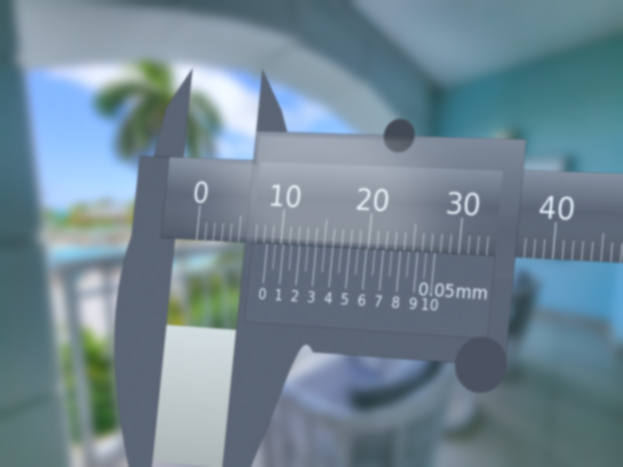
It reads 8.4 mm
